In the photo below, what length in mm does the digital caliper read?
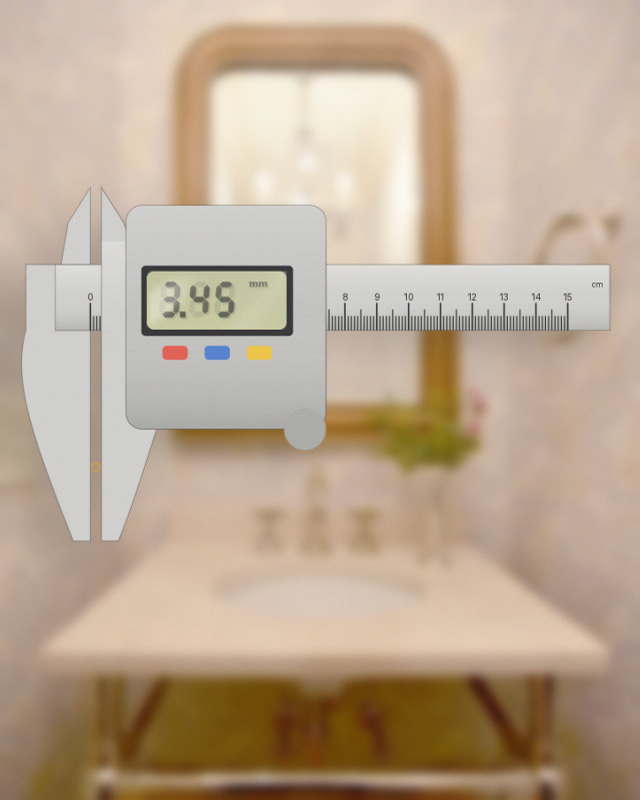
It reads 3.45 mm
